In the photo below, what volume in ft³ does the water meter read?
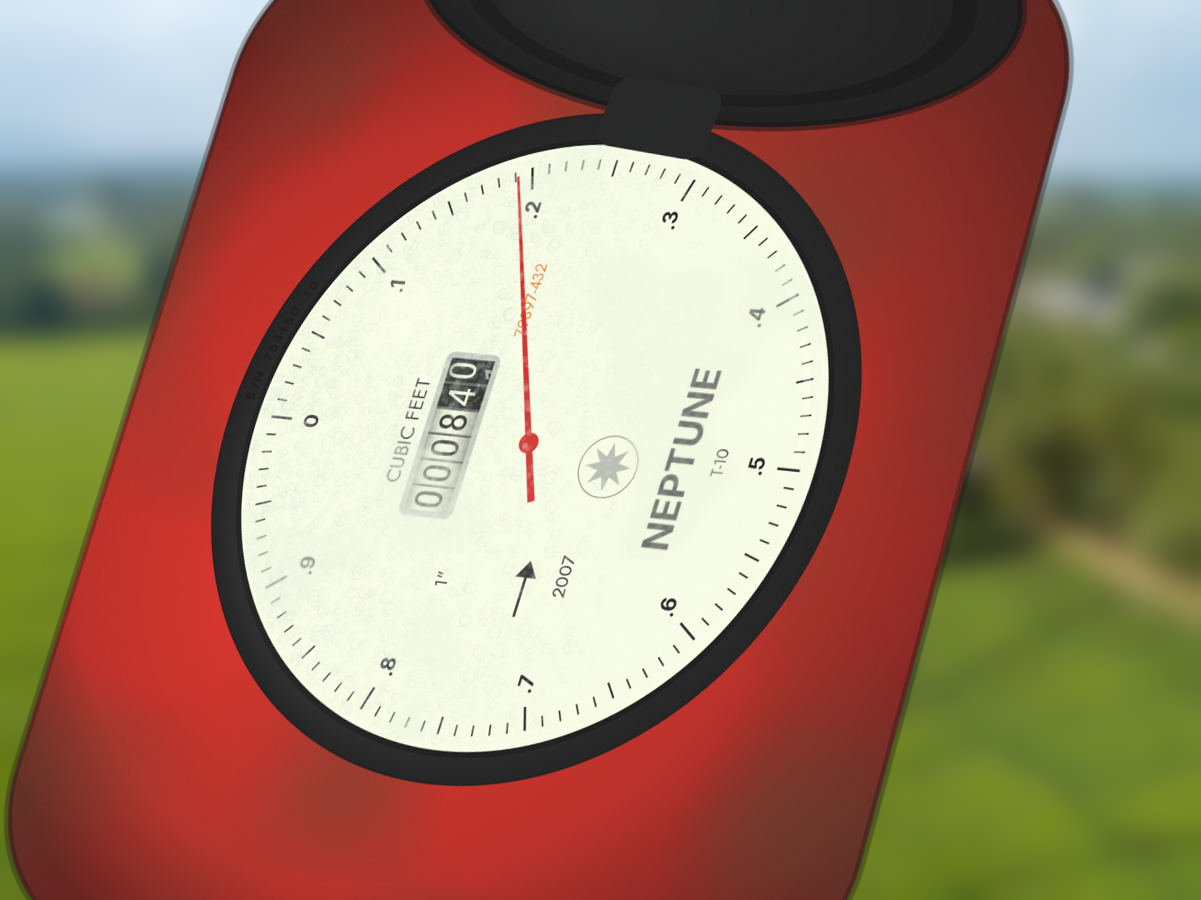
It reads 840.19 ft³
